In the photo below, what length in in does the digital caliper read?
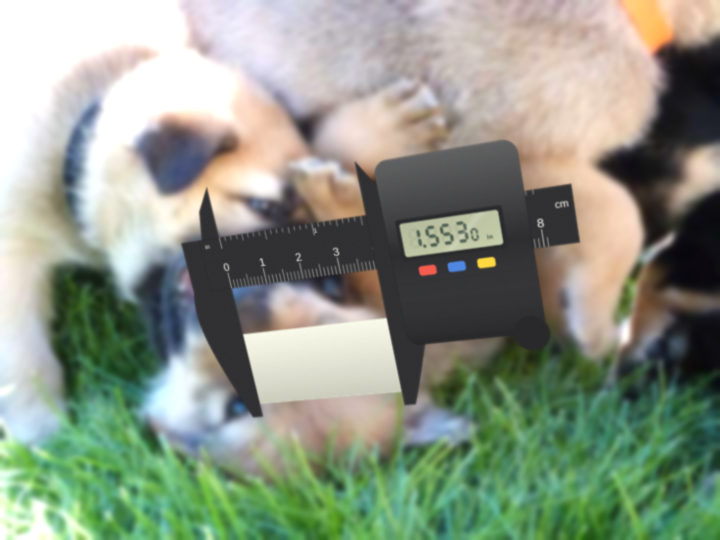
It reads 1.5530 in
